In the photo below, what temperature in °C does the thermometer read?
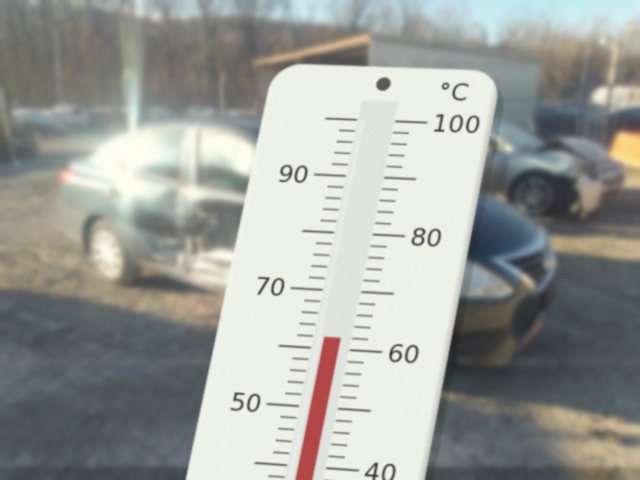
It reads 62 °C
